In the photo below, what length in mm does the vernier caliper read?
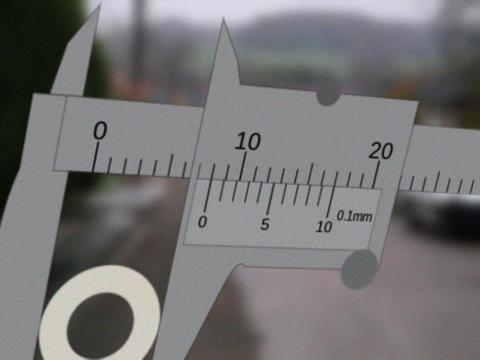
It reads 8.0 mm
